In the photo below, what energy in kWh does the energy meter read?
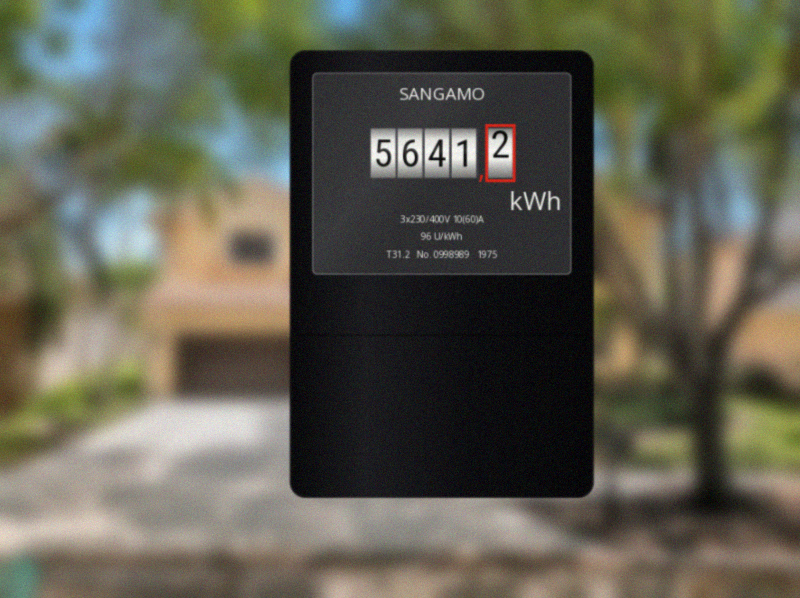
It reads 5641.2 kWh
